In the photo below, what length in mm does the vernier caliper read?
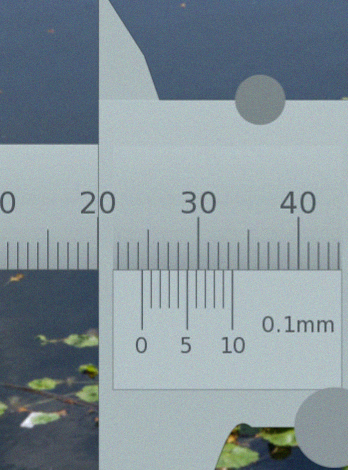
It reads 24.4 mm
